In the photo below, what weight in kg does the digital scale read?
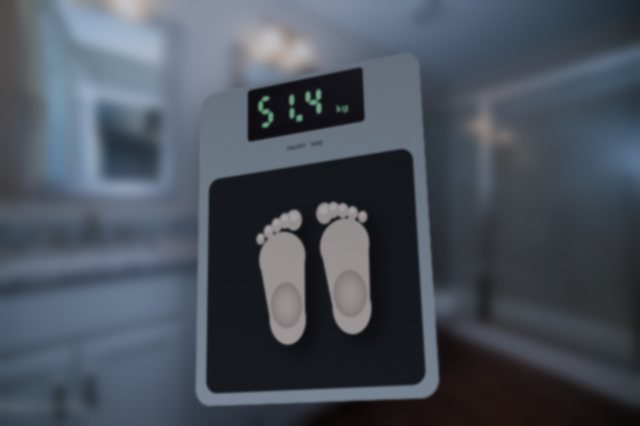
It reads 51.4 kg
